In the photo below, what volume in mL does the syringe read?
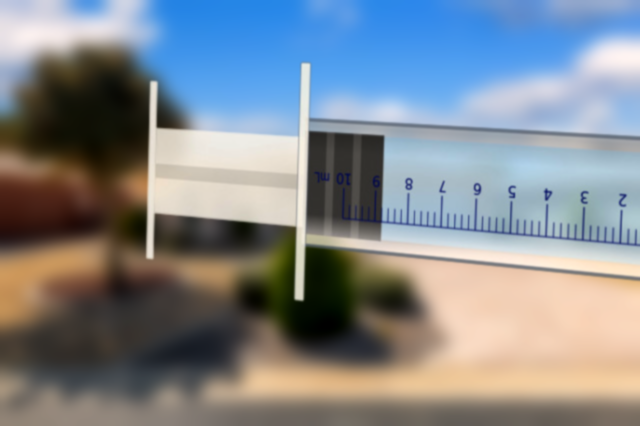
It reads 8.8 mL
